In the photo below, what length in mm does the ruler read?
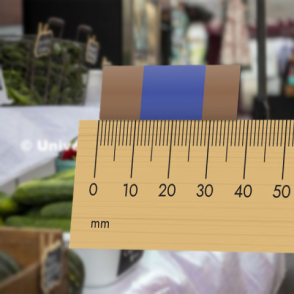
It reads 37 mm
